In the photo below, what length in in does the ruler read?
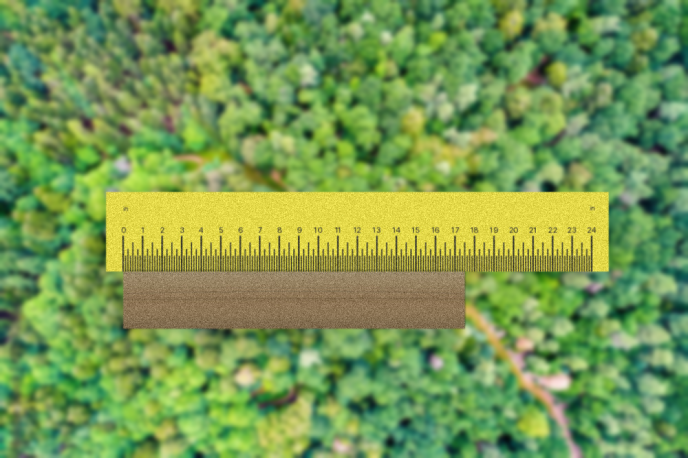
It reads 17.5 in
